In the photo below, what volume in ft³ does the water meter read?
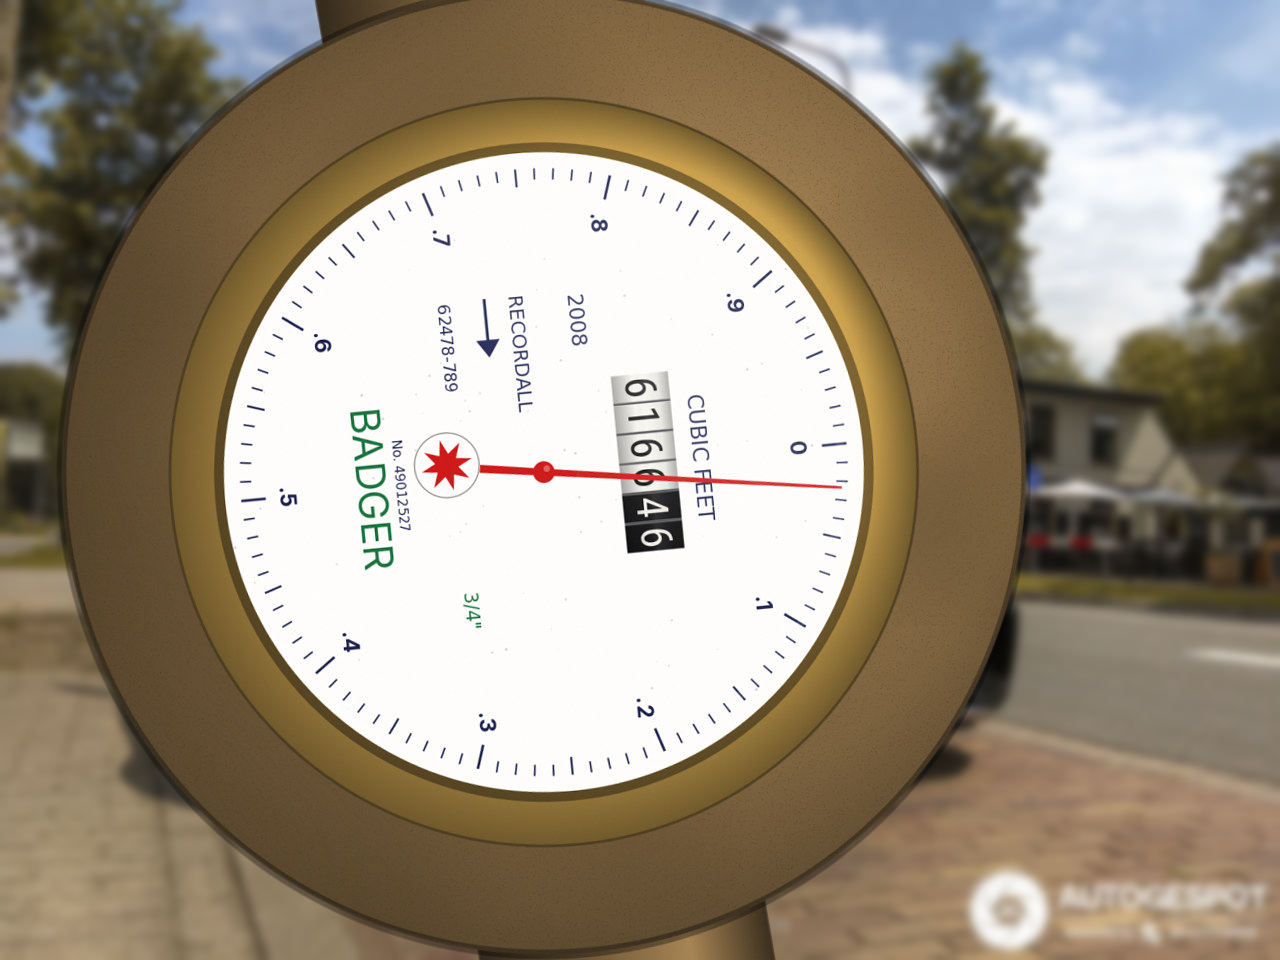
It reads 616646.02 ft³
